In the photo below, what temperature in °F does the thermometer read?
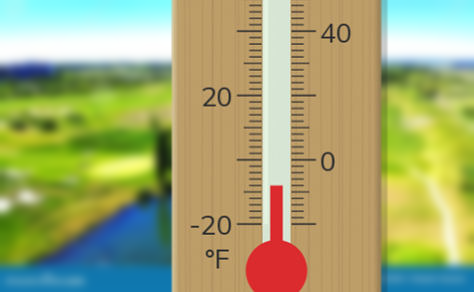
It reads -8 °F
